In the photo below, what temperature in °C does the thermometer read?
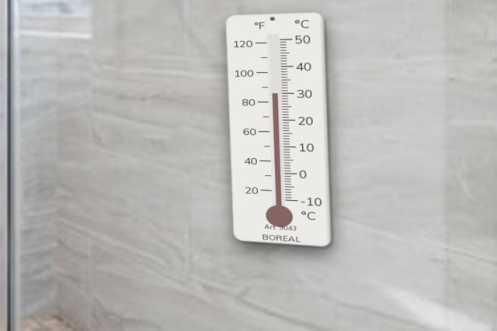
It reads 30 °C
